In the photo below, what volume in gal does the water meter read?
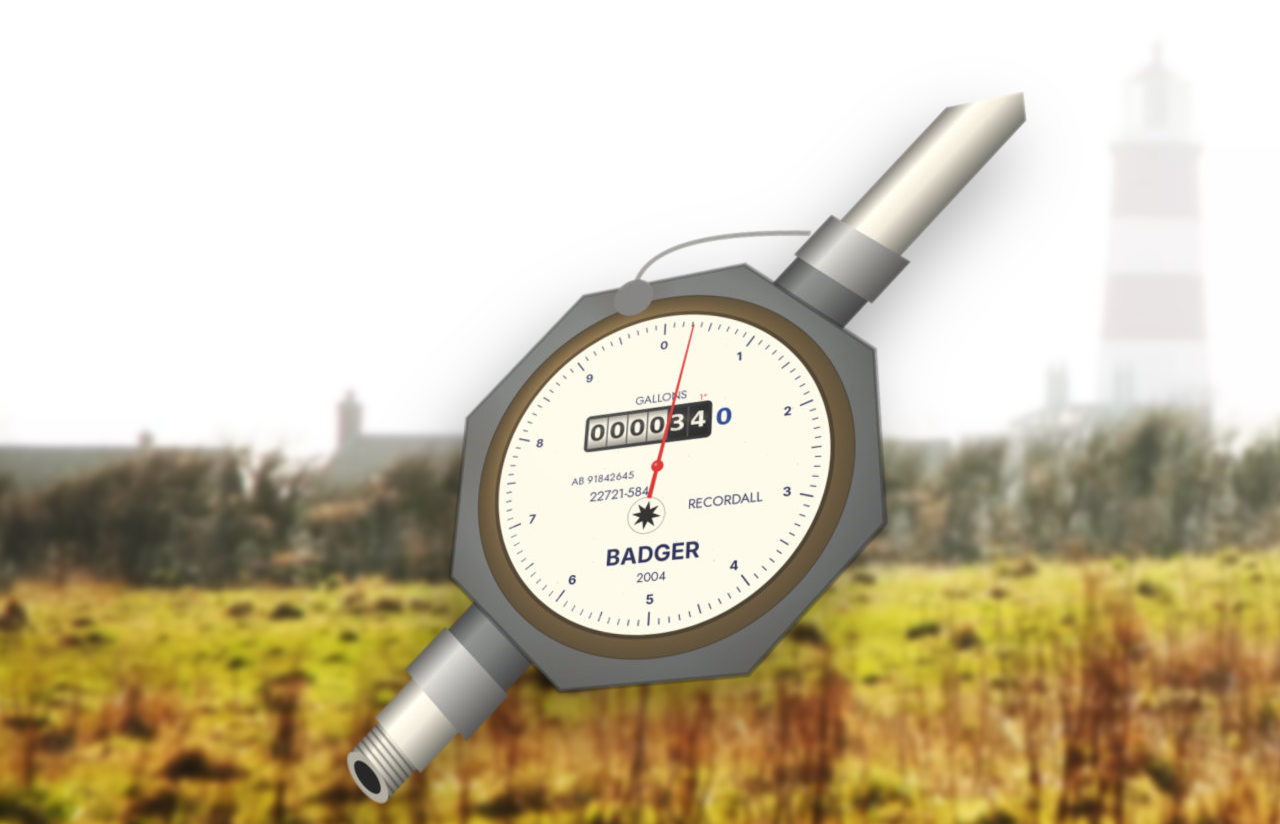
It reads 340.3 gal
